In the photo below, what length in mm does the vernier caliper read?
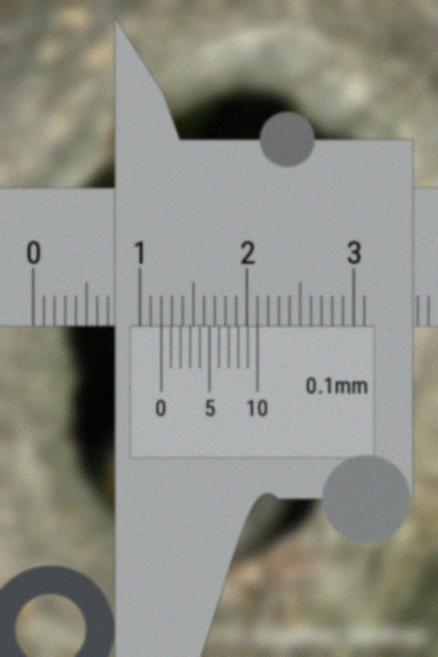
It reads 12.0 mm
